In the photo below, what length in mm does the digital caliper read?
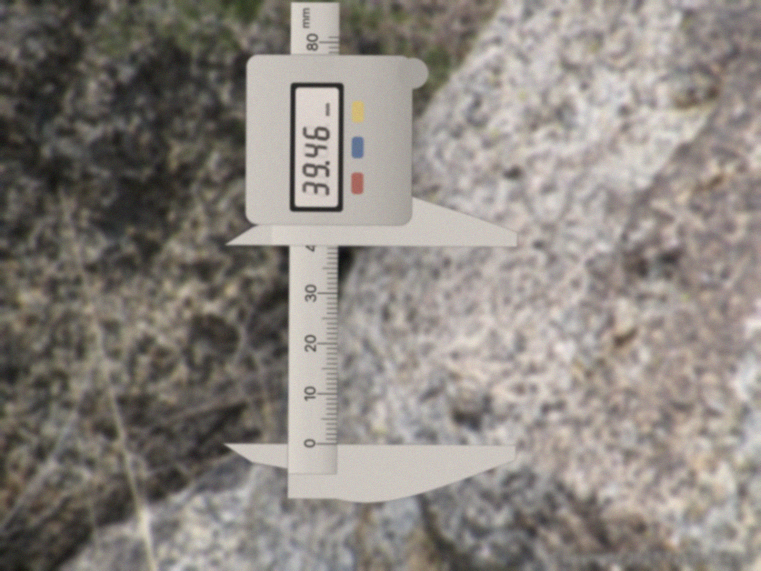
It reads 39.46 mm
